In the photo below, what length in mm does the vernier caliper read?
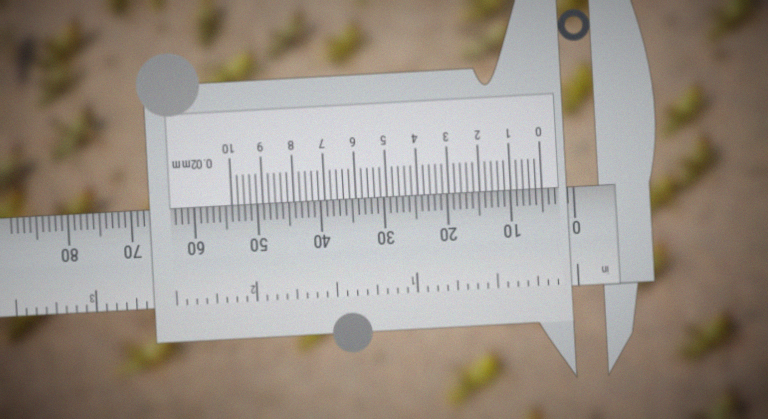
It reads 5.0 mm
